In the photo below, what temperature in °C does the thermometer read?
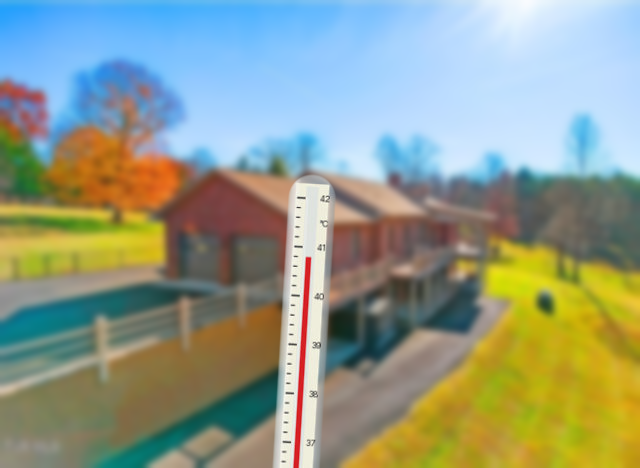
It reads 40.8 °C
